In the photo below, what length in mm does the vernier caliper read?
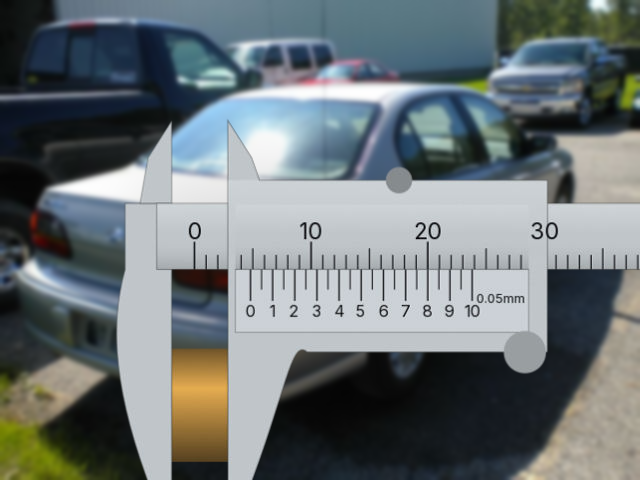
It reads 4.8 mm
